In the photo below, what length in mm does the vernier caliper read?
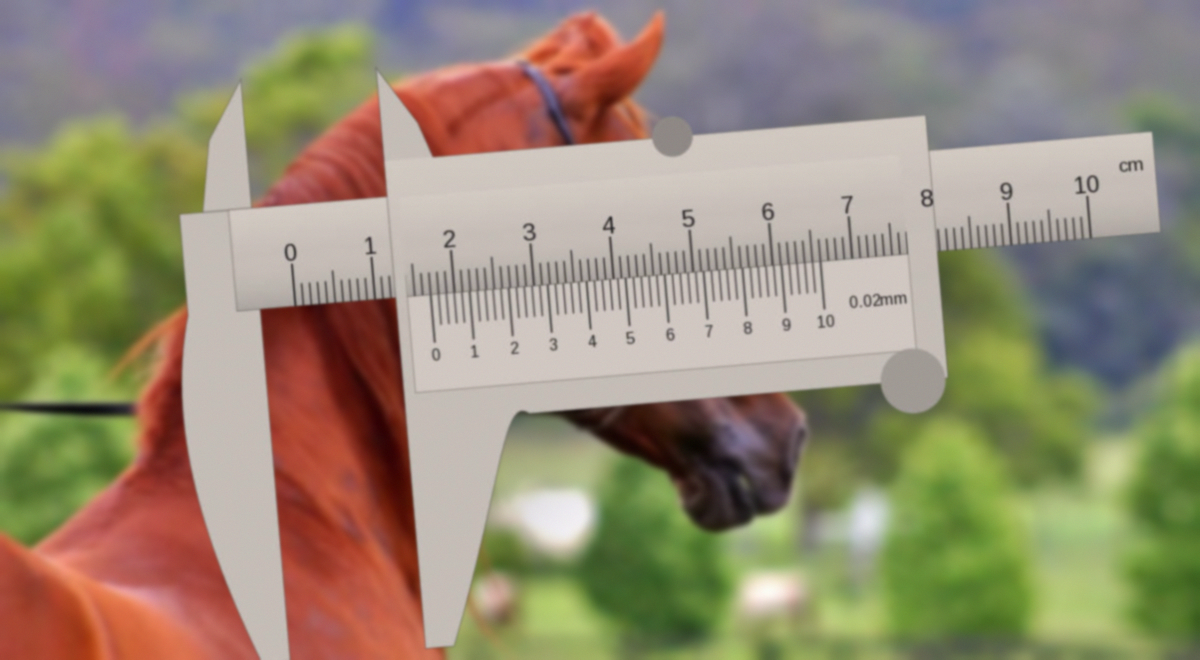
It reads 17.0 mm
